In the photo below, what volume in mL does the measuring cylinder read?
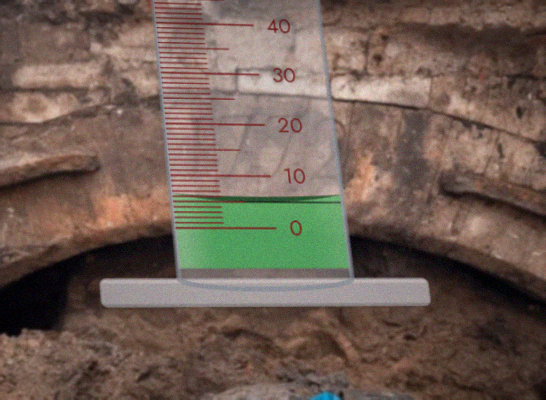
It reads 5 mL
